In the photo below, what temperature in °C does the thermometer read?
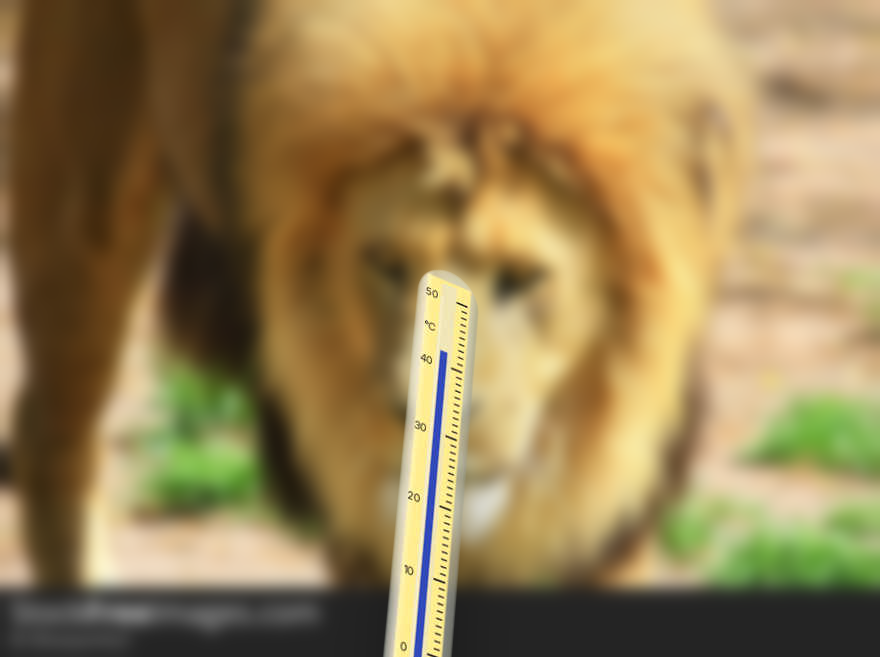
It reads 42 °C
